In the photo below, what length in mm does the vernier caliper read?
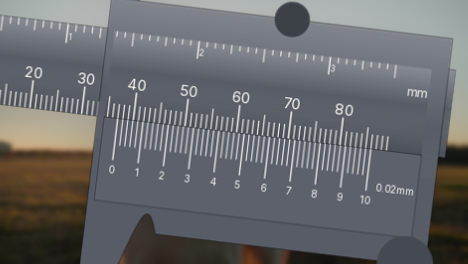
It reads 37.0 mm
